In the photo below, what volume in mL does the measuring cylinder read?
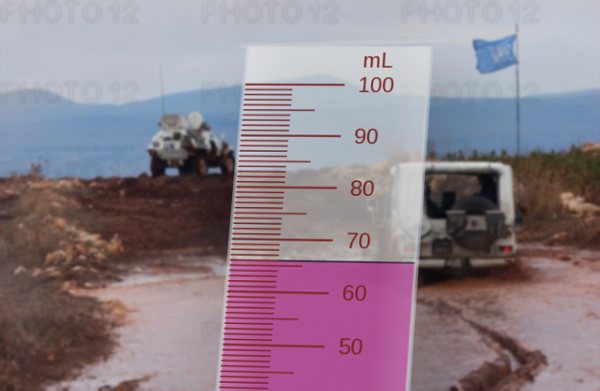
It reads 66 mL
